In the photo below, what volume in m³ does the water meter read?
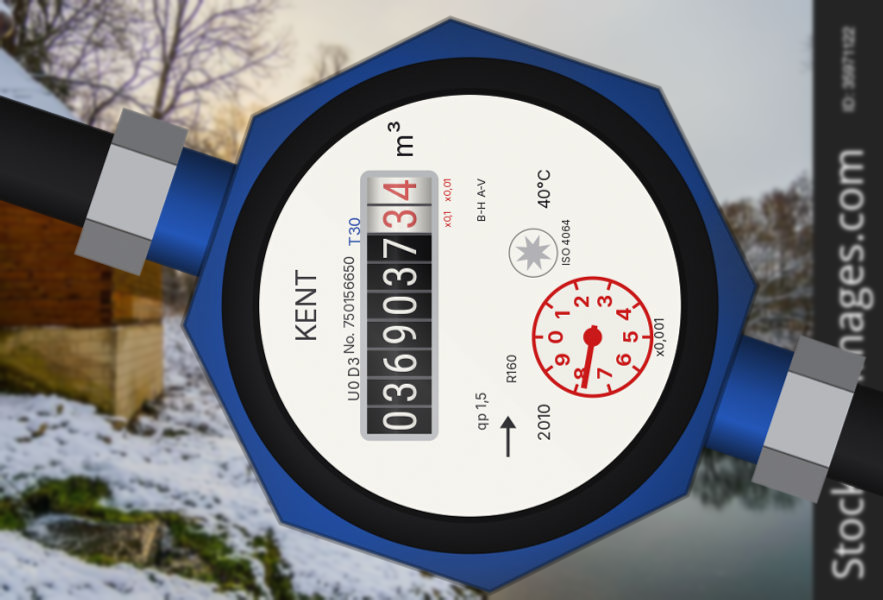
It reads 369037.347 m³
